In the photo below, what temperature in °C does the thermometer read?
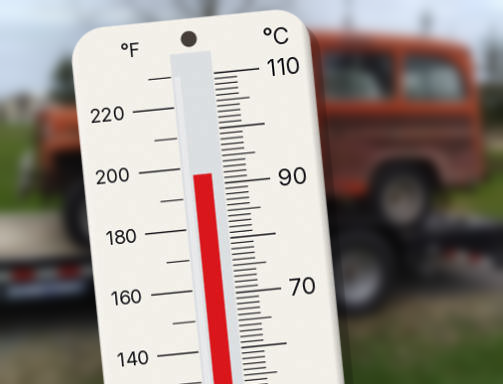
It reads 92 °C
